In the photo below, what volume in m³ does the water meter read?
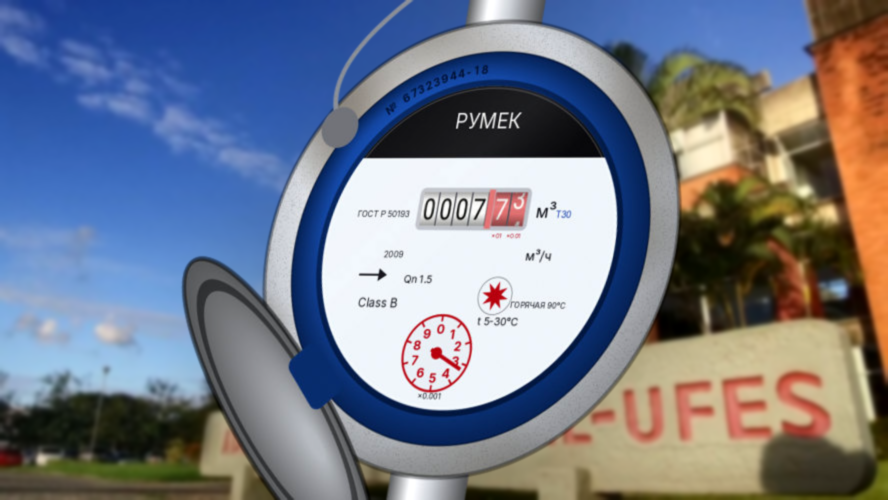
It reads 7.733 m³
